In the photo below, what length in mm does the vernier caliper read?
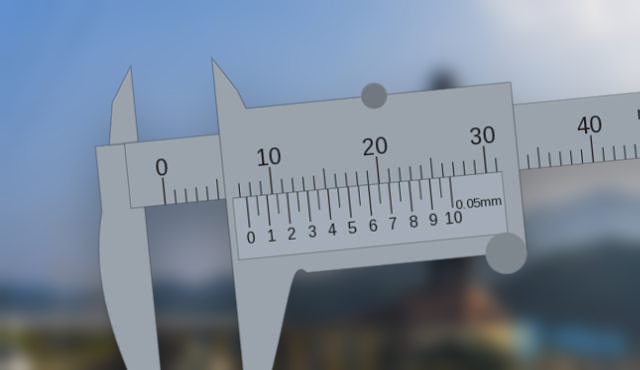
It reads 7.6 mm
